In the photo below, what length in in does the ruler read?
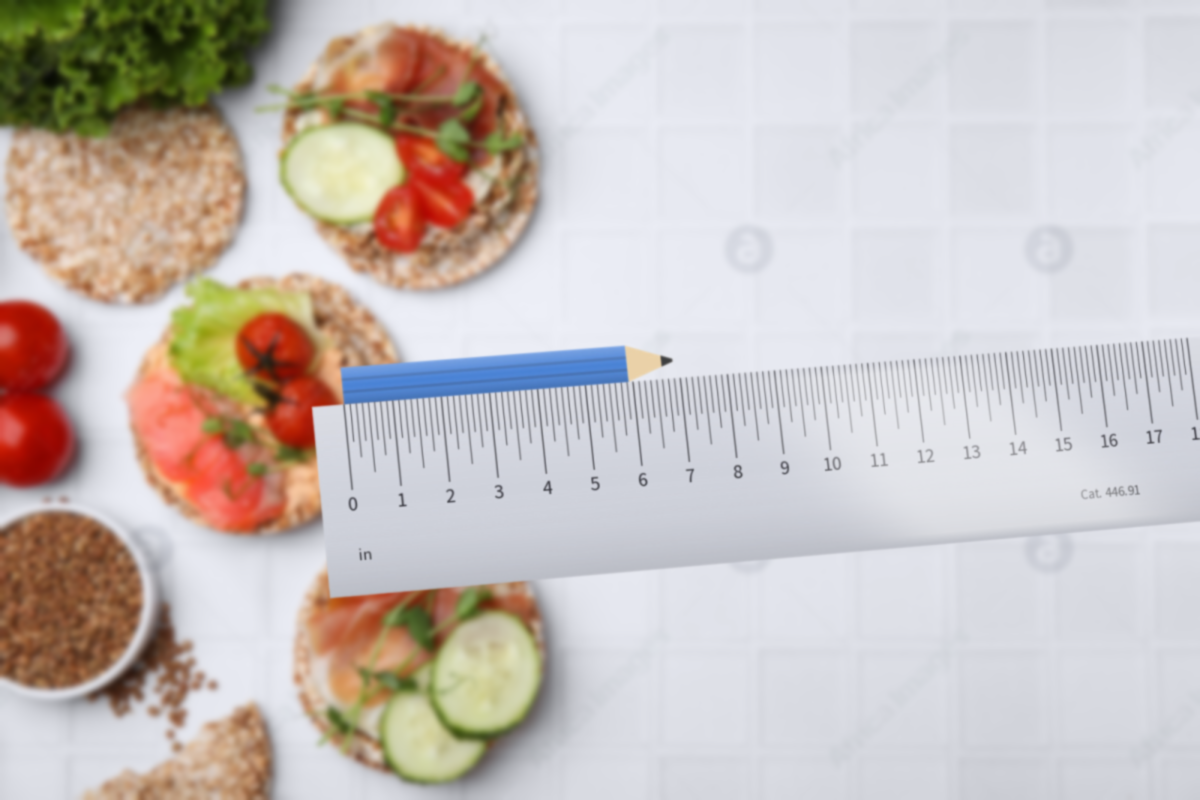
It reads 6.875 in
